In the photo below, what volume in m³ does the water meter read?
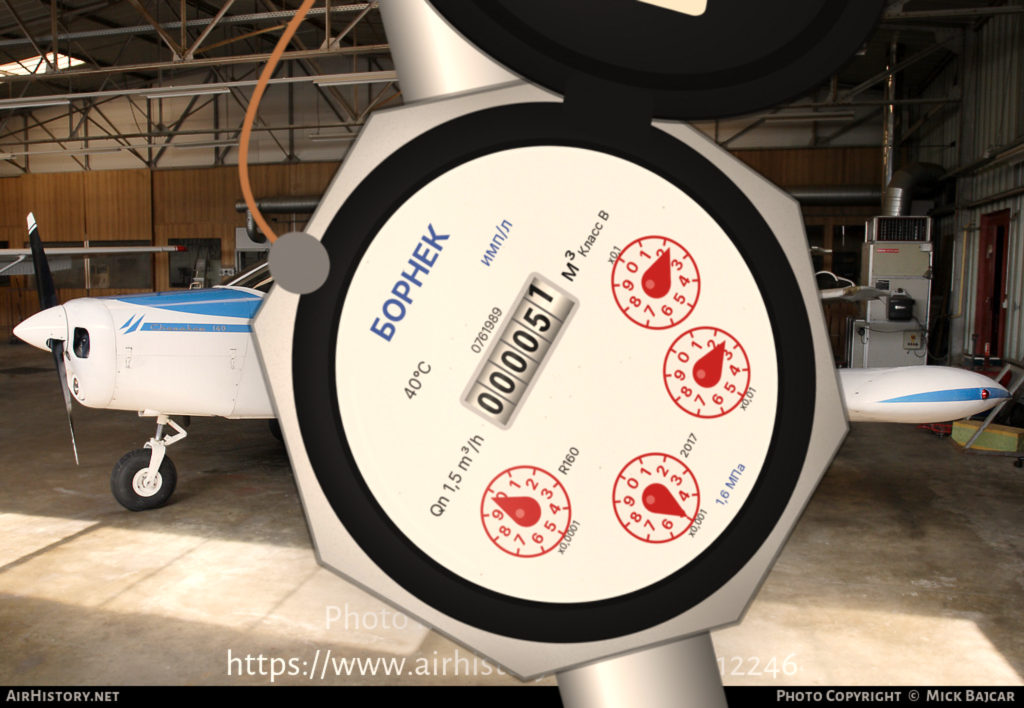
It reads 51.2249 m³
